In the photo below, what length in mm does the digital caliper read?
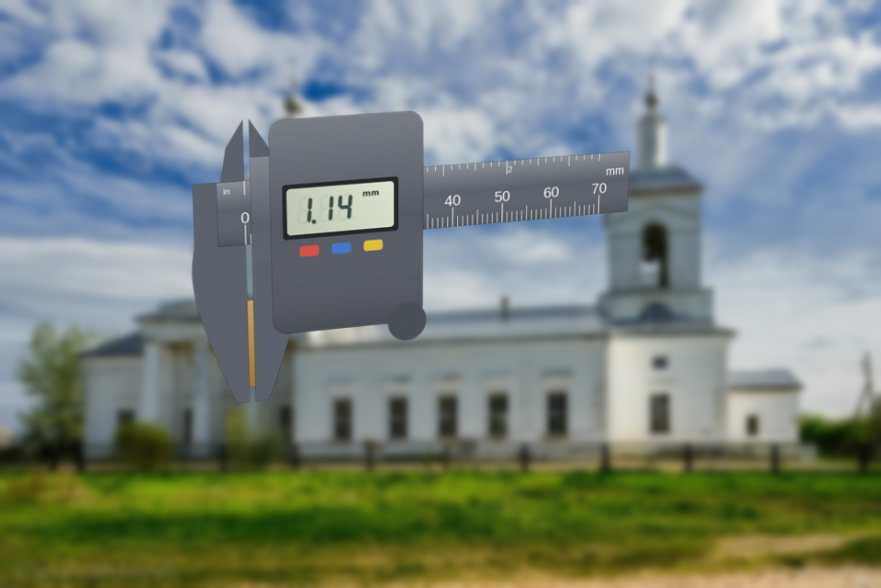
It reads 1.14 mm
